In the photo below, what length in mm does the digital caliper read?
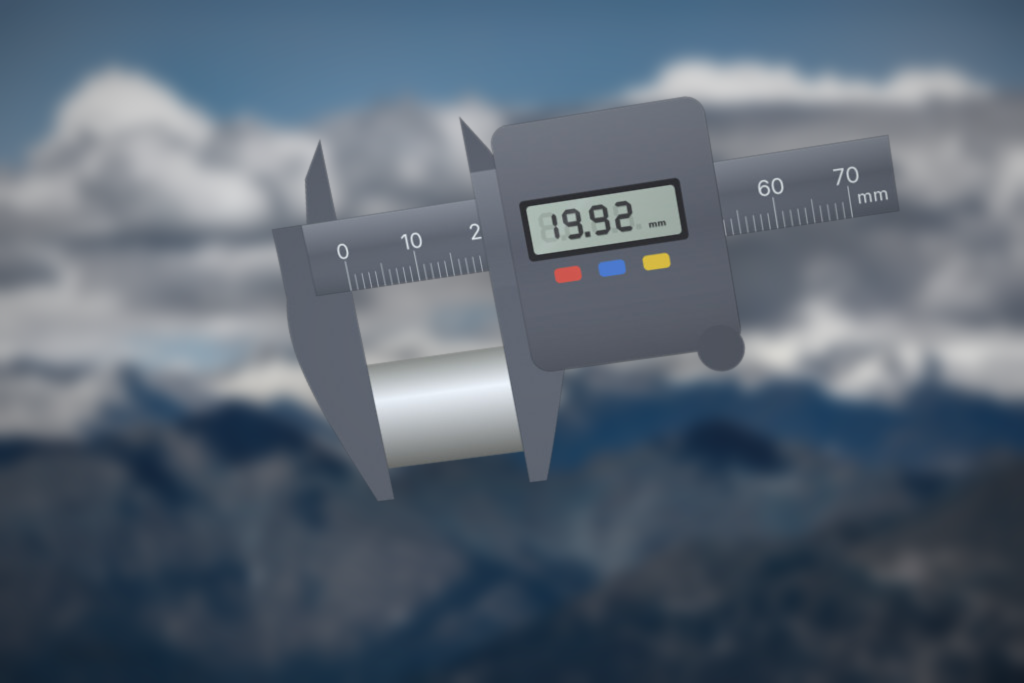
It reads 19.92 mm
